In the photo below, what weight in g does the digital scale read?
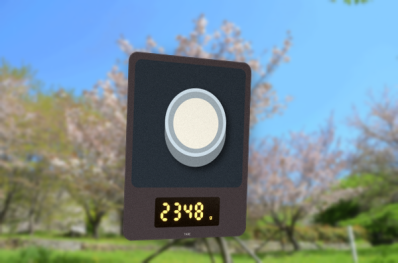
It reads 2348 g
